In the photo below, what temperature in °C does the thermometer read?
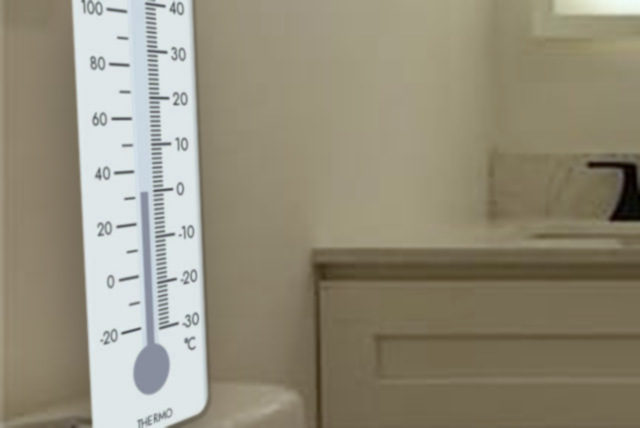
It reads 0 °C
